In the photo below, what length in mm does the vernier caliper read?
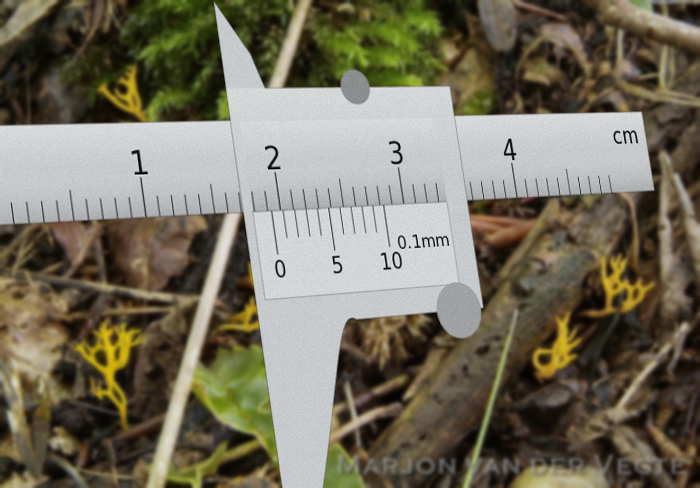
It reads 19.3 mm
